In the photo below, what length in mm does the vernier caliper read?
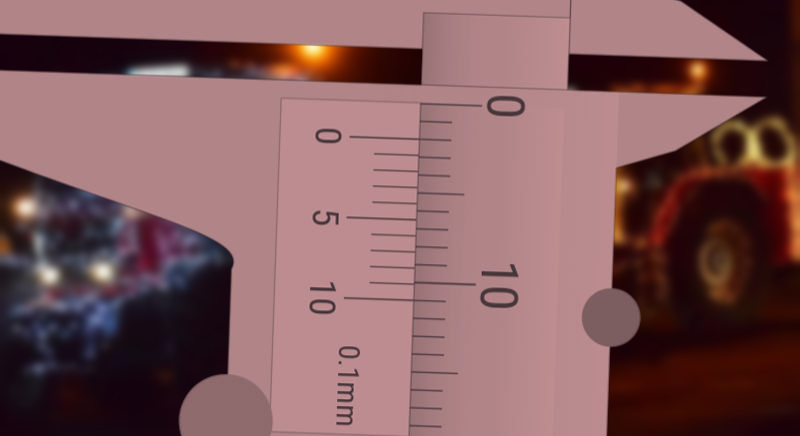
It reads 2.0 mm
